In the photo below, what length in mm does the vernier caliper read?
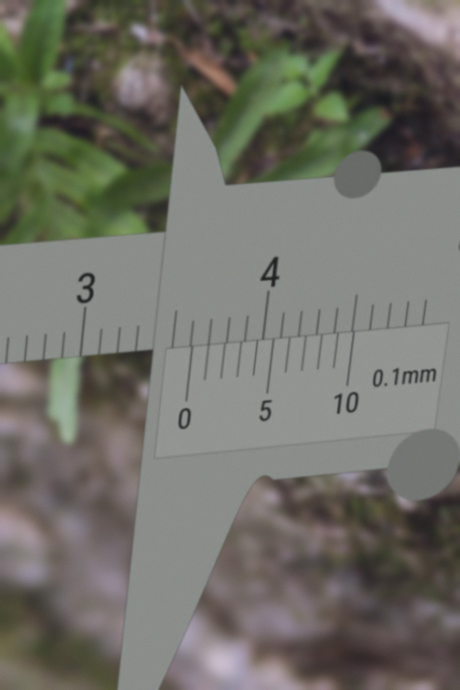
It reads 36.1 mm
